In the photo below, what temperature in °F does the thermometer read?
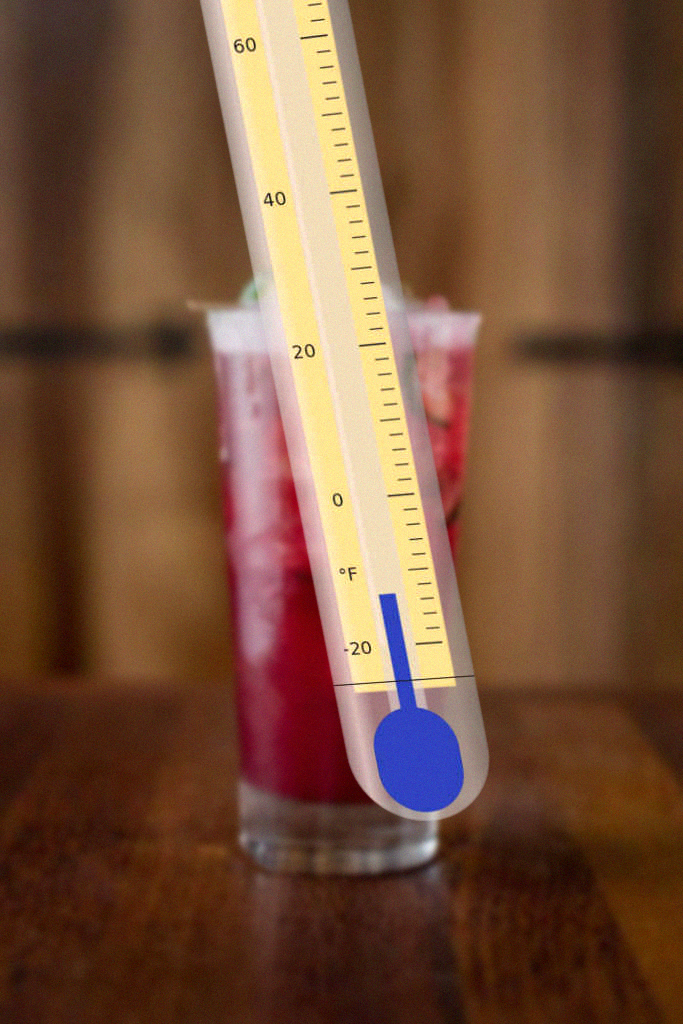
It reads -13 °F
